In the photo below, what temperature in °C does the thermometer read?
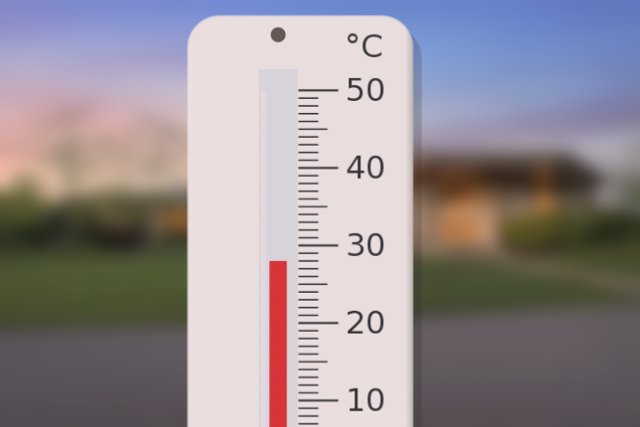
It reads 28 °C
